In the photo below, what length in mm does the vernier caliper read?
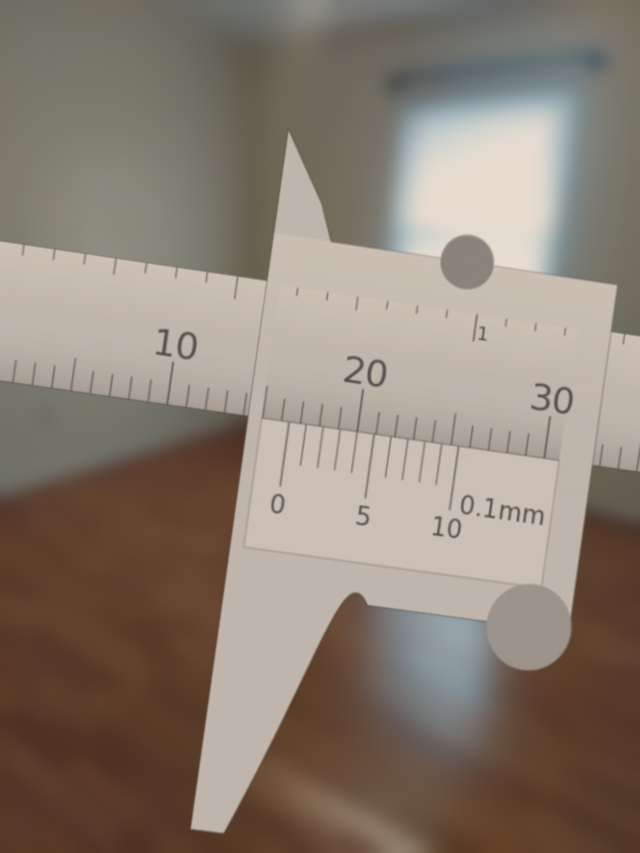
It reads 16.4 mm
